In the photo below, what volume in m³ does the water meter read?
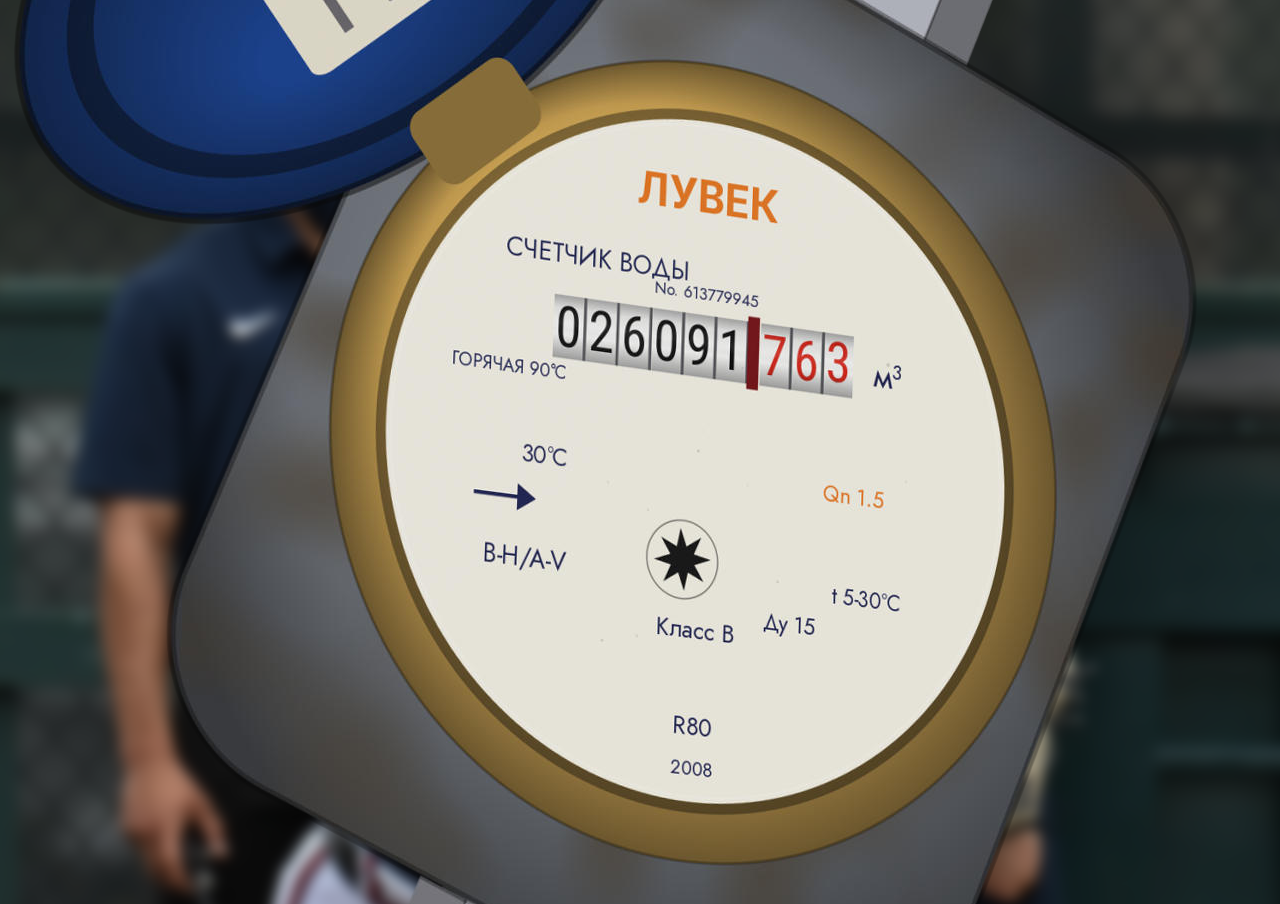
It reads 26091.763 m³
